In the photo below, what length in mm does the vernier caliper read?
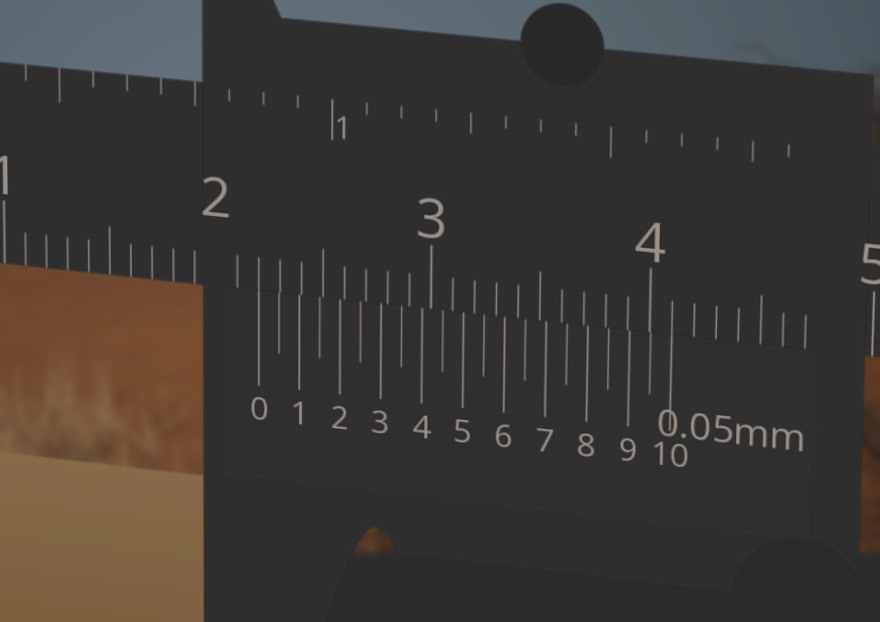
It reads 22.0 mm
